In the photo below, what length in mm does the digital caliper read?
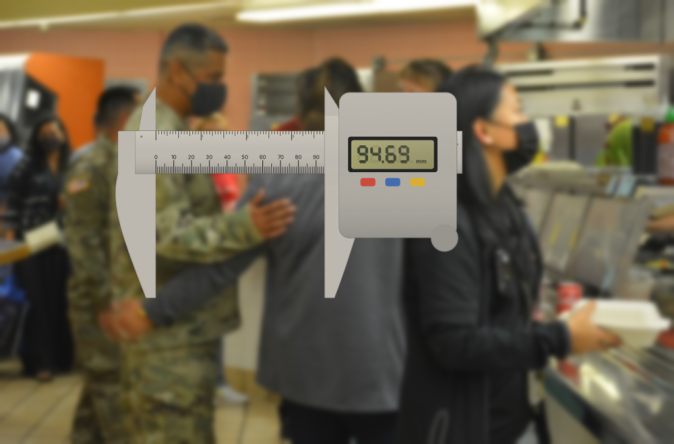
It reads 94.69 mm
